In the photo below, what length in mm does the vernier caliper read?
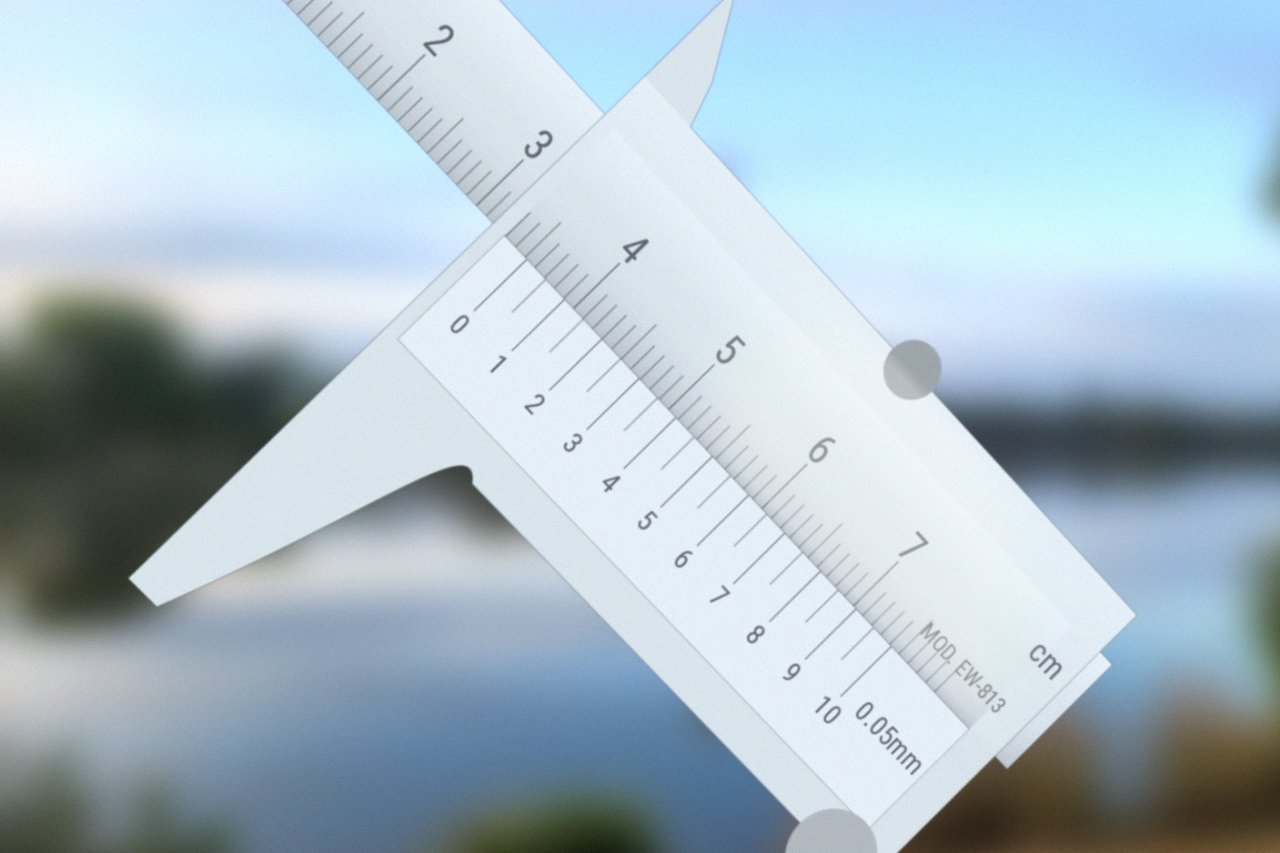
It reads 35.2 mm
